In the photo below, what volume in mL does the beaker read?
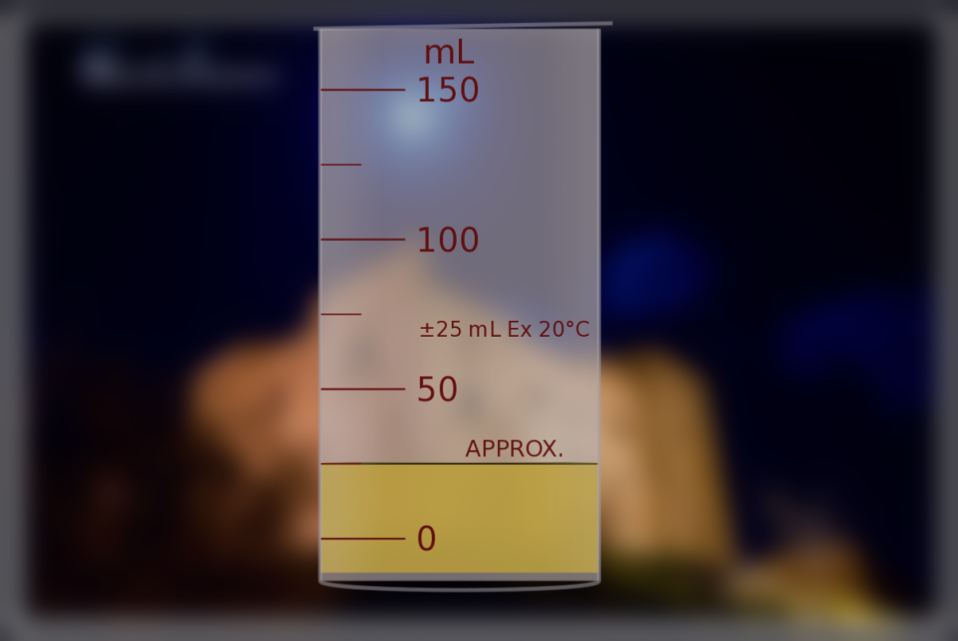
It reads 25 mL
